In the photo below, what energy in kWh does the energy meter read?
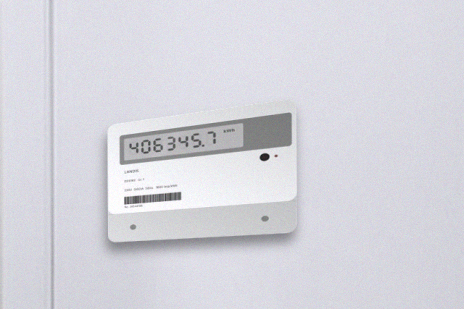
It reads 406345.7 kWh
